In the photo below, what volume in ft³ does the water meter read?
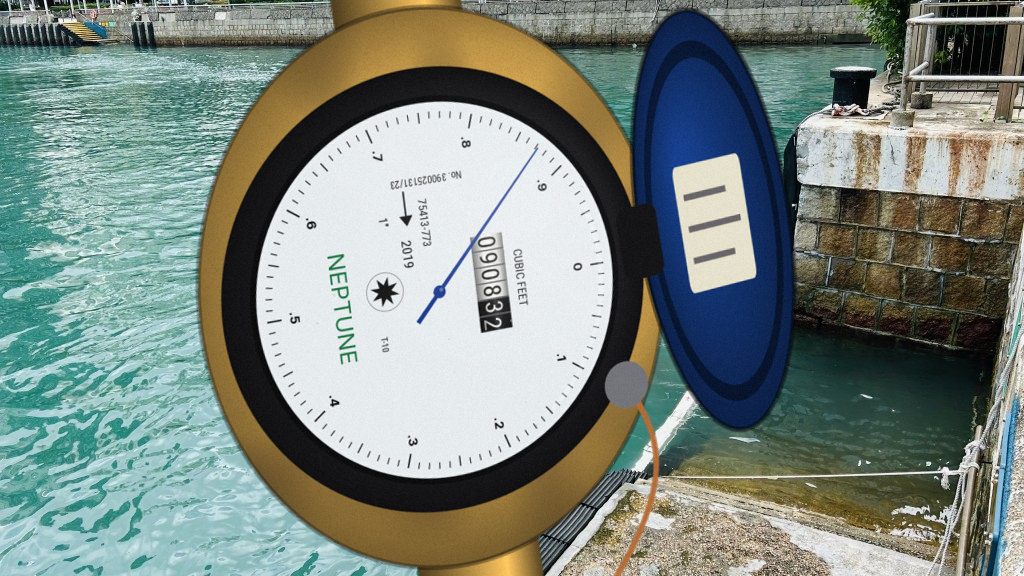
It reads 90831.87 ft³
